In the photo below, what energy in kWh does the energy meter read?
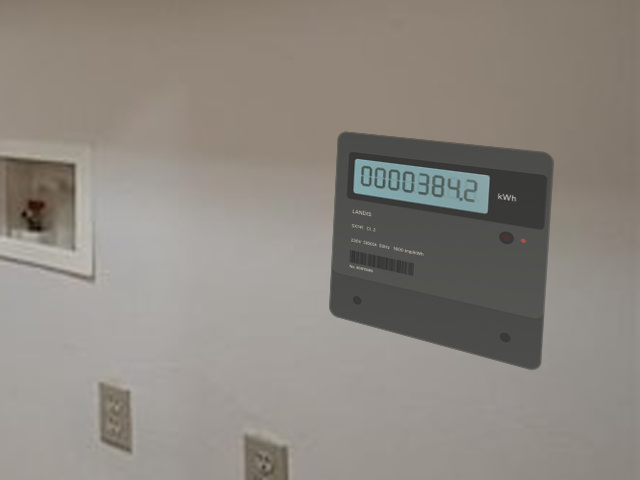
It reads 384.2 kWh
